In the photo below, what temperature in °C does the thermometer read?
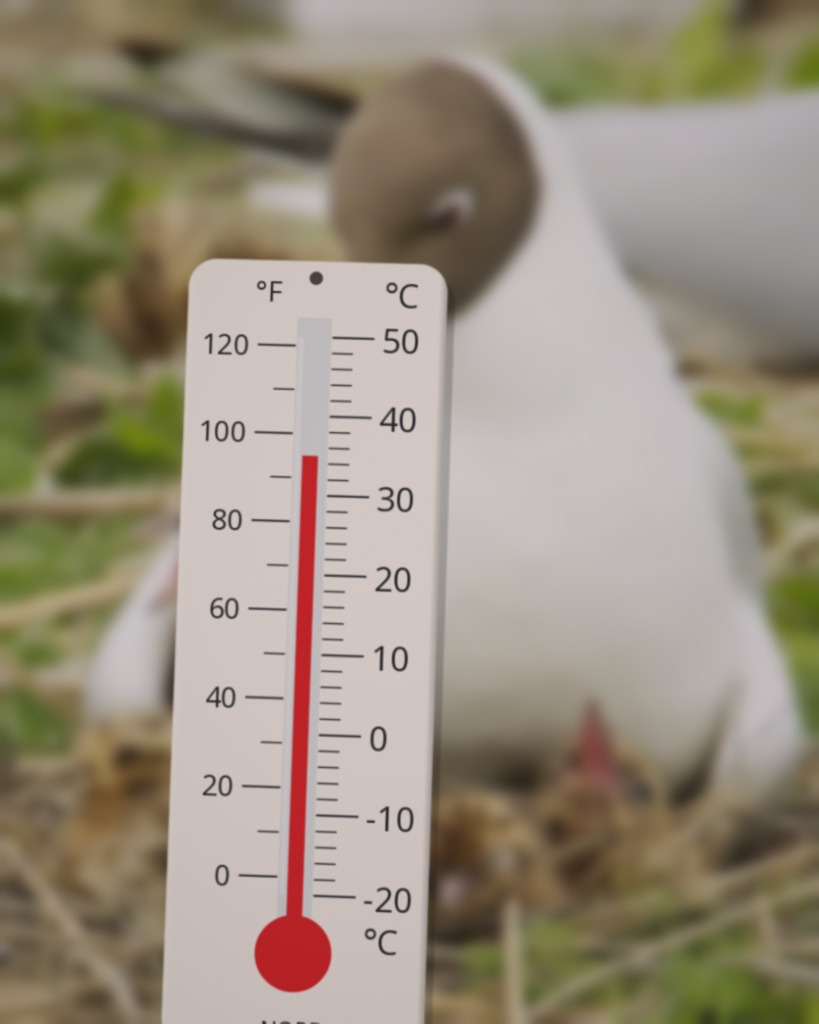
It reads 35 °C
